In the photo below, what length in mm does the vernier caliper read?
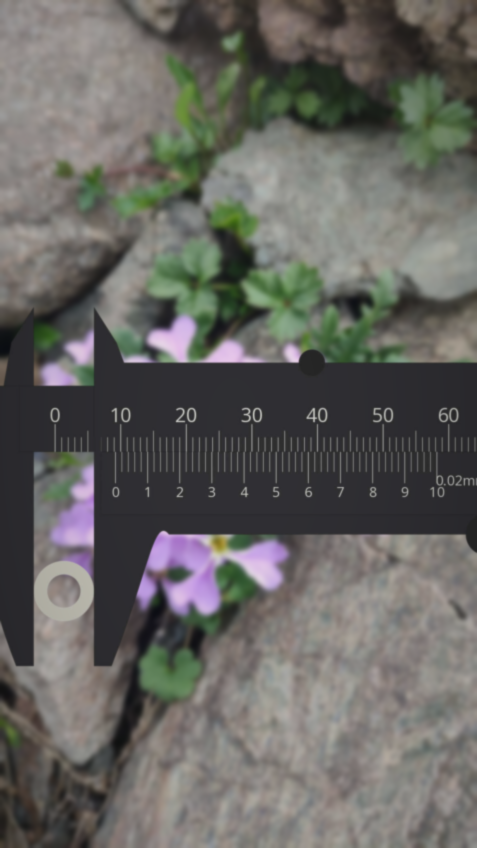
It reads 9.2 mm
